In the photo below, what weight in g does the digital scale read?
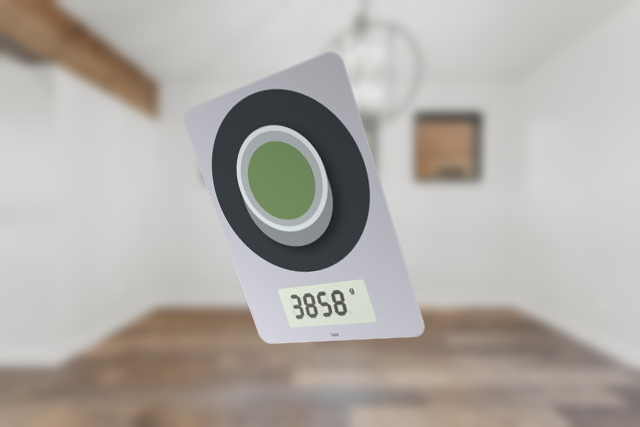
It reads 3858 g
